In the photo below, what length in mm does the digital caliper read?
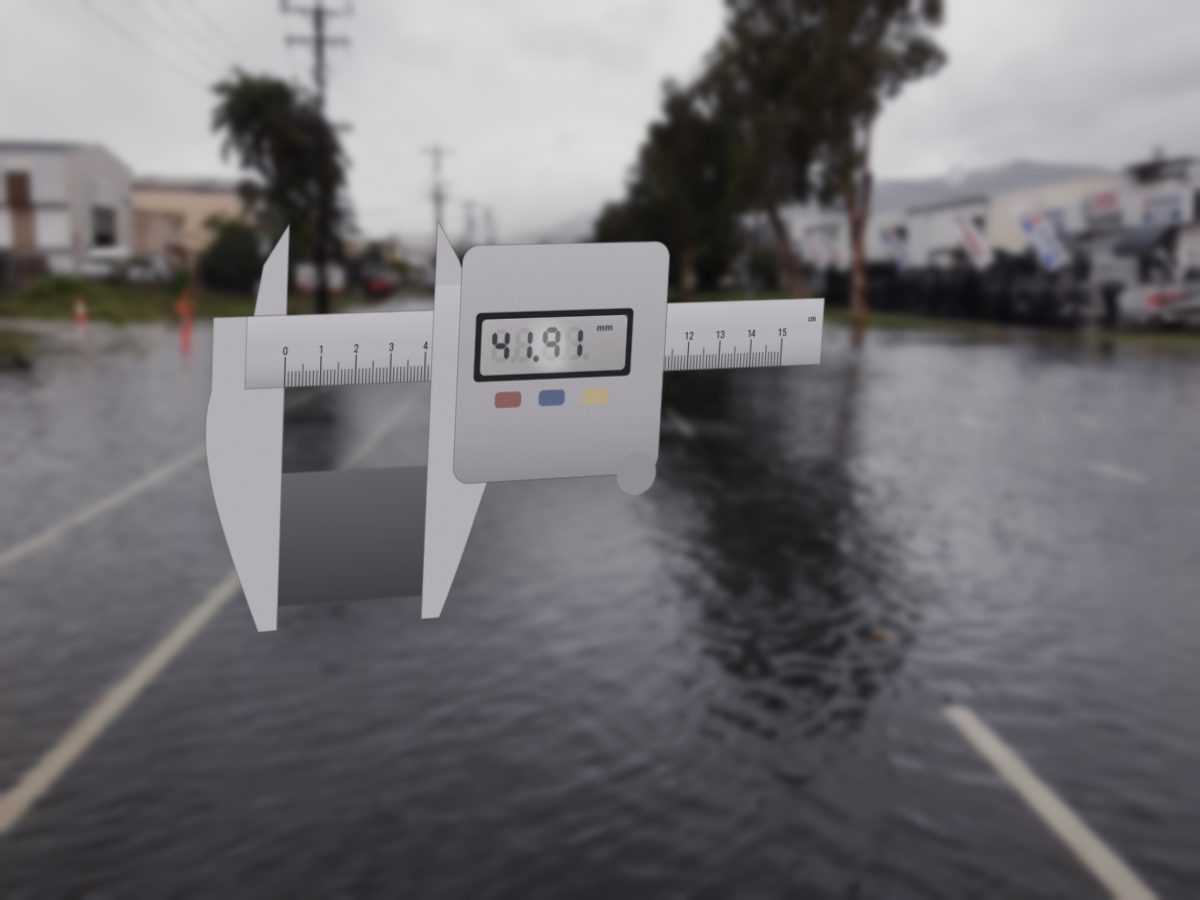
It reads 41.91 mm
